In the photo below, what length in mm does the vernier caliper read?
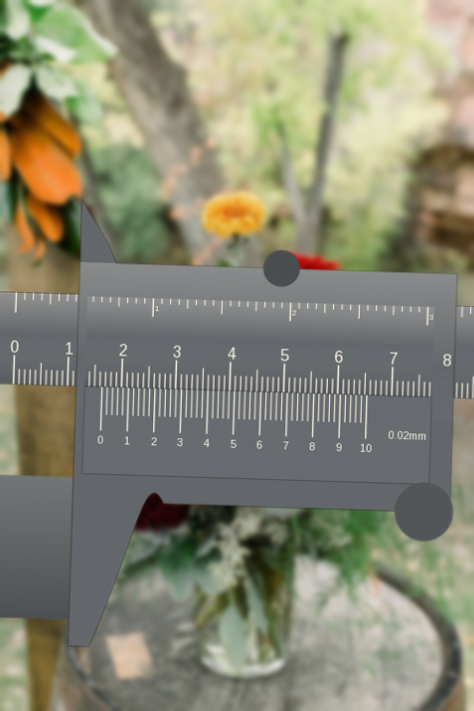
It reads 16.4 mm
